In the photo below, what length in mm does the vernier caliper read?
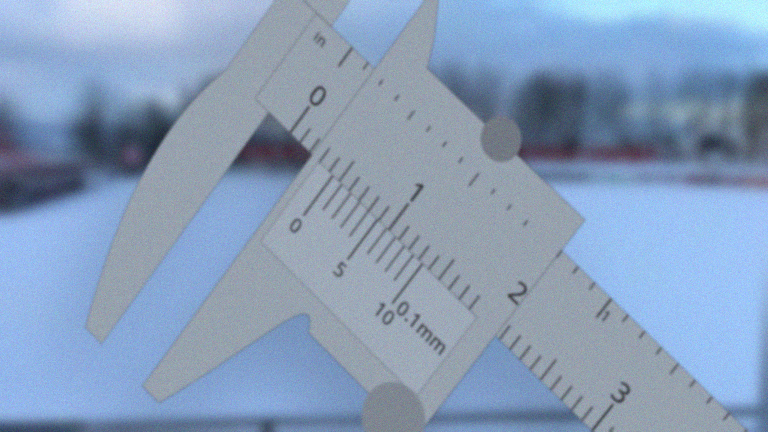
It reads 4.4 mm
